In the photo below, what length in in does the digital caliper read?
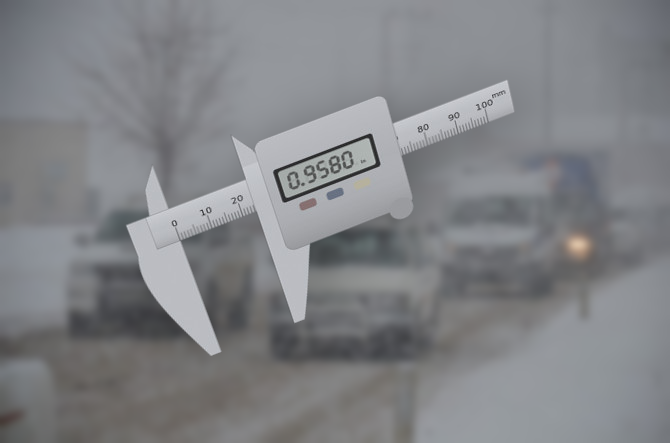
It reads 0.9580 in
